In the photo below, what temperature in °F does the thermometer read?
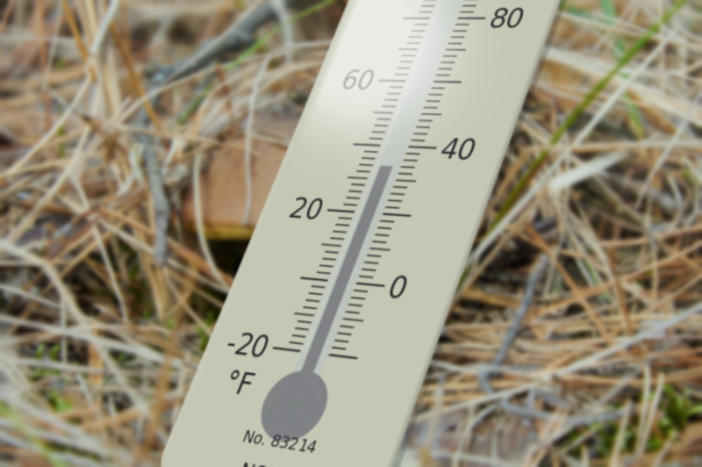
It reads 34 °F
